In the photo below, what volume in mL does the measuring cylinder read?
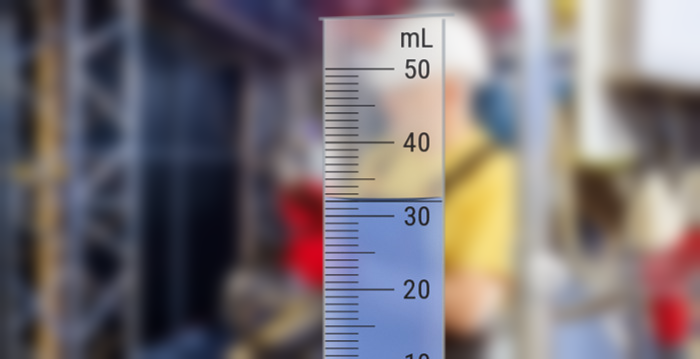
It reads 32 mL
